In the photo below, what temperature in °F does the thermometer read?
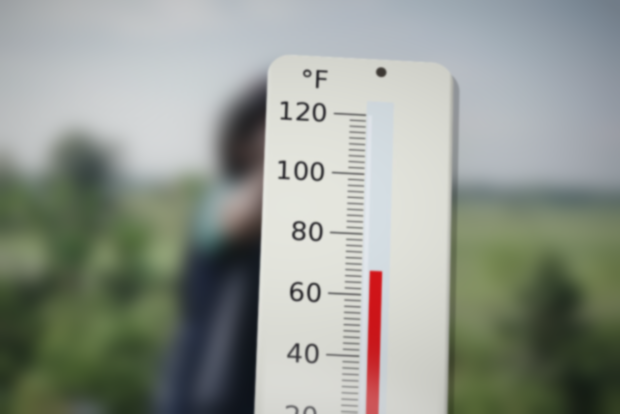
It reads 68 °F
